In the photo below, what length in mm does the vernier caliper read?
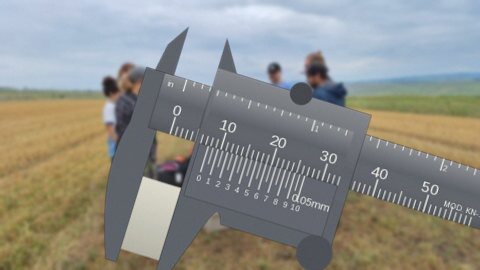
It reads 7.6 mm
